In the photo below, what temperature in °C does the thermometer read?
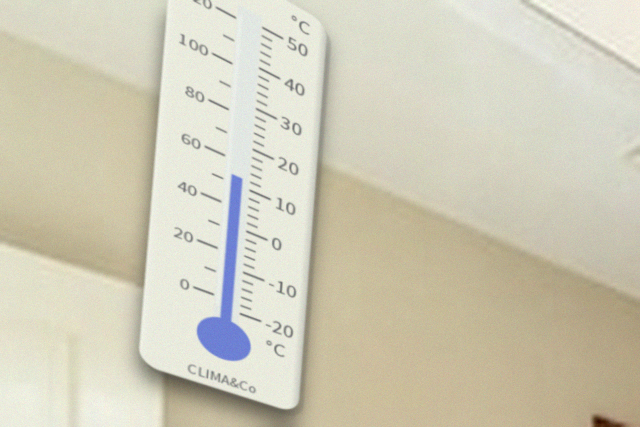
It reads 12 °C
